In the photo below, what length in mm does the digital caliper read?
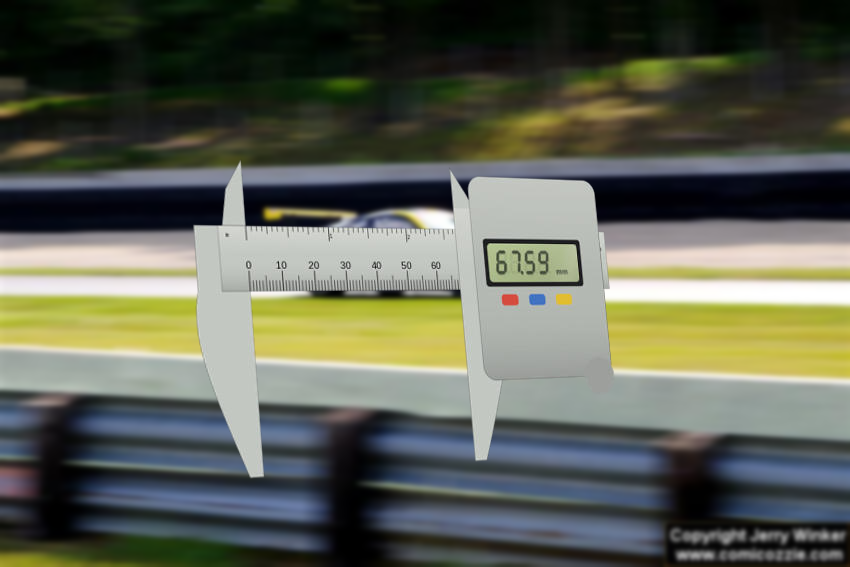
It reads 67.59 mm
